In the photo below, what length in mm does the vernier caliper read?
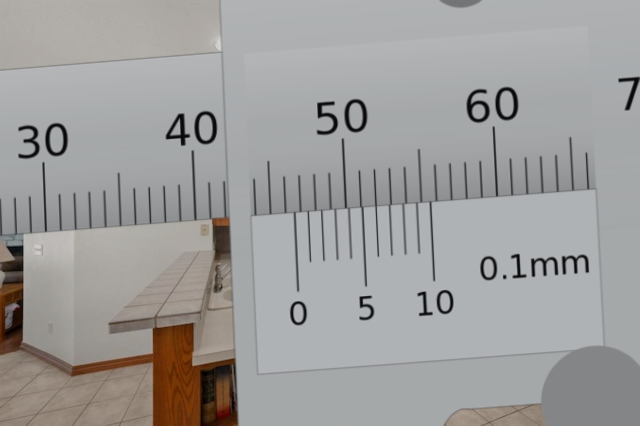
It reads 46.6 mm
